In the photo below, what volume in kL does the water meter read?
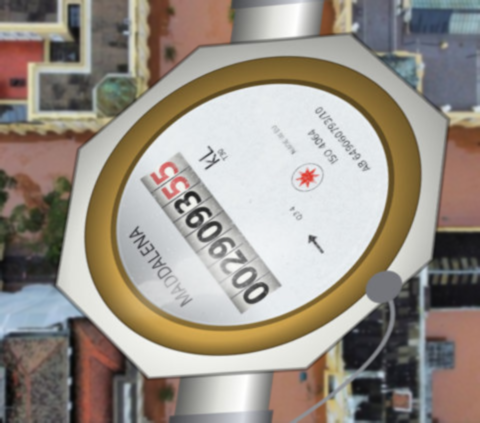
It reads 29093.55 kL
